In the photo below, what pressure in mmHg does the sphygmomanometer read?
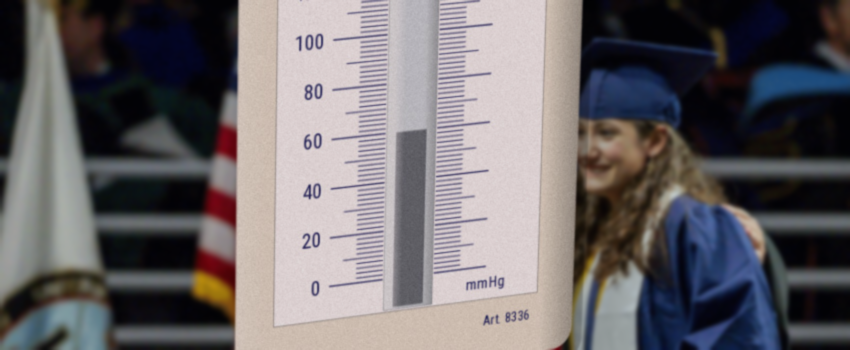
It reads 60 mmHg
